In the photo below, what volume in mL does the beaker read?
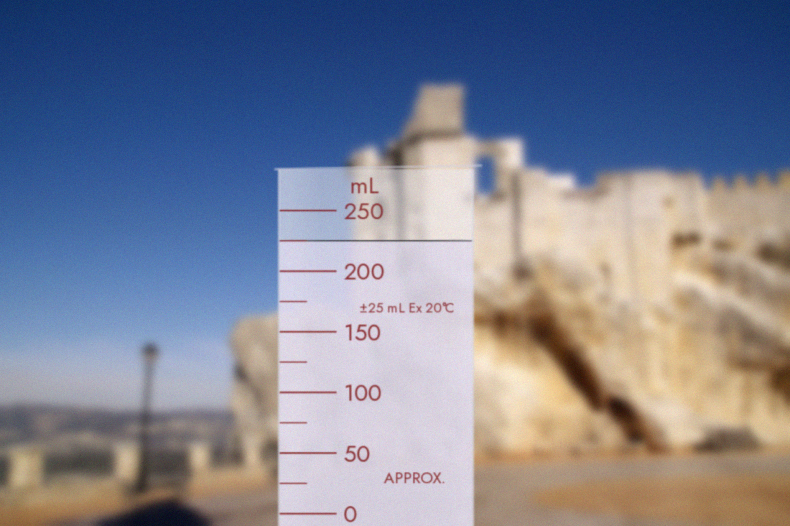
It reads 225 mL
